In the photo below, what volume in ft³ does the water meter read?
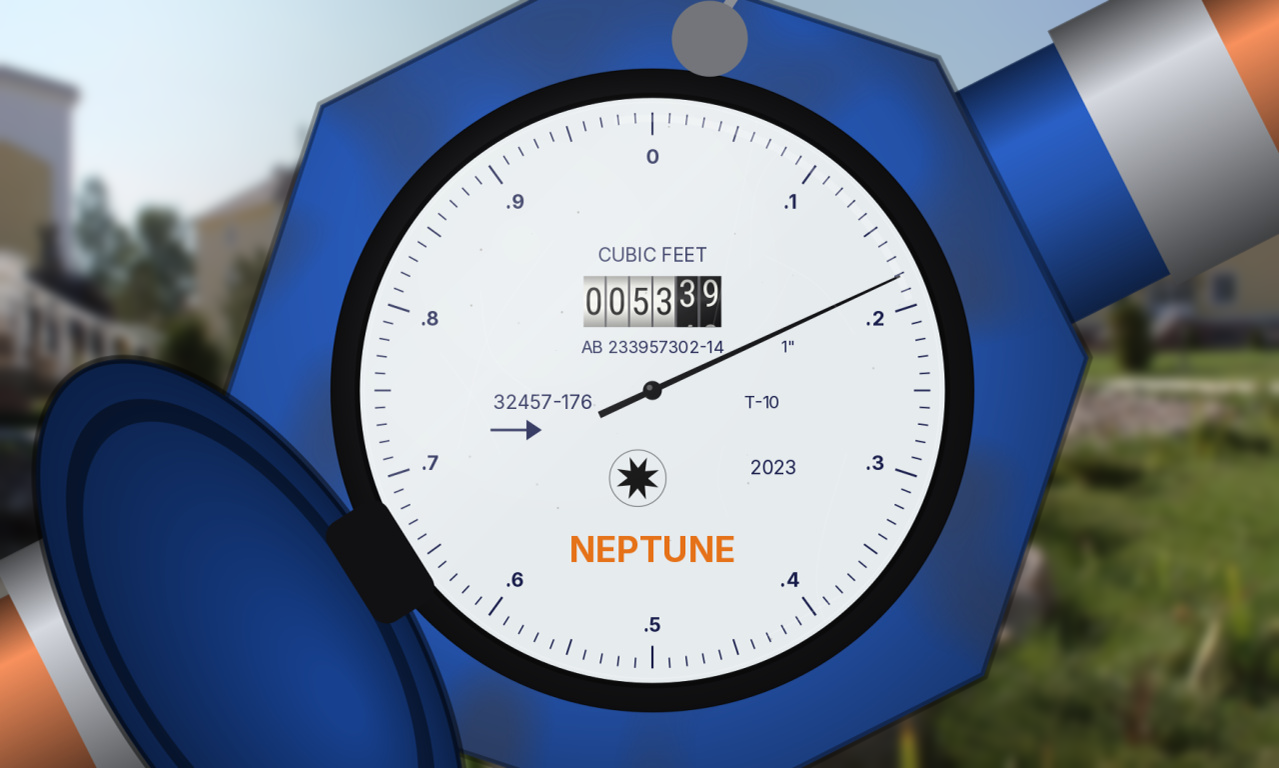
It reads 5339.18 ft³
